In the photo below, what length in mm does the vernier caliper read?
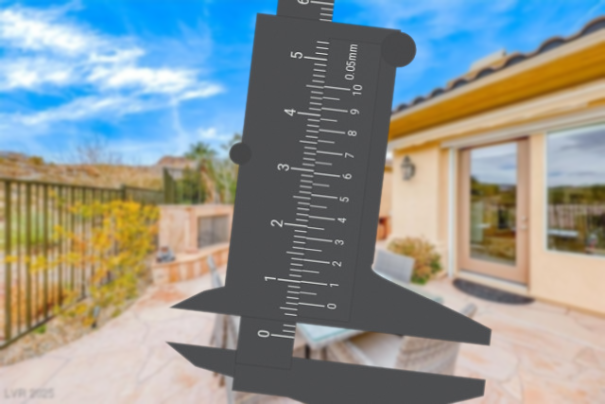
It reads 6.2 mm
